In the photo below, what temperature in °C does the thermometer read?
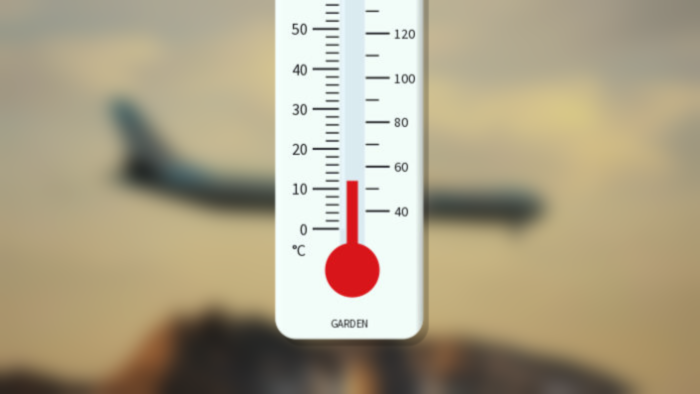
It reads 12 °C
